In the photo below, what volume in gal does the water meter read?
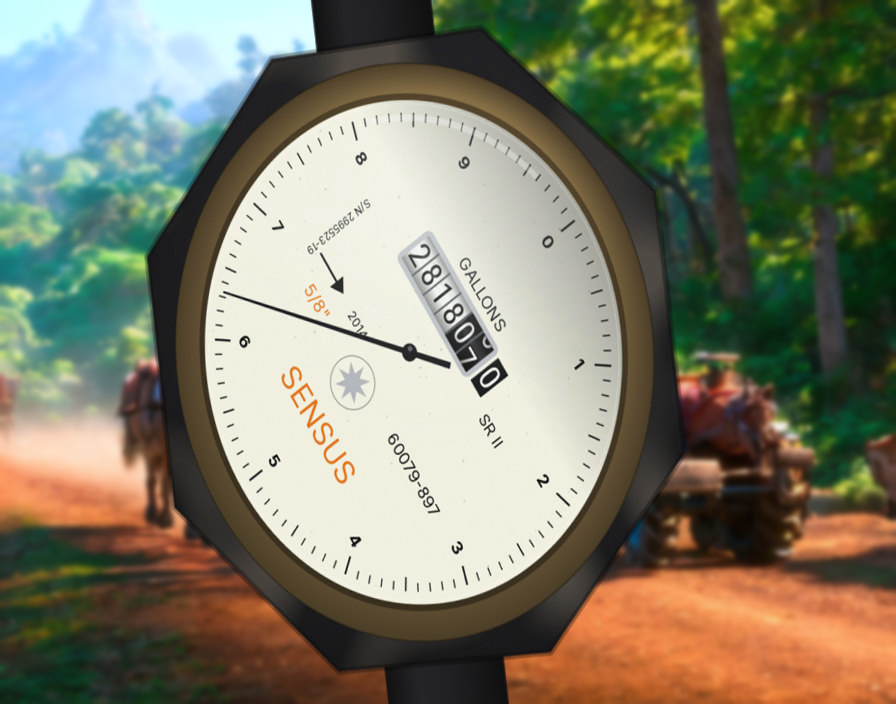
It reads 2818066.3 gal
